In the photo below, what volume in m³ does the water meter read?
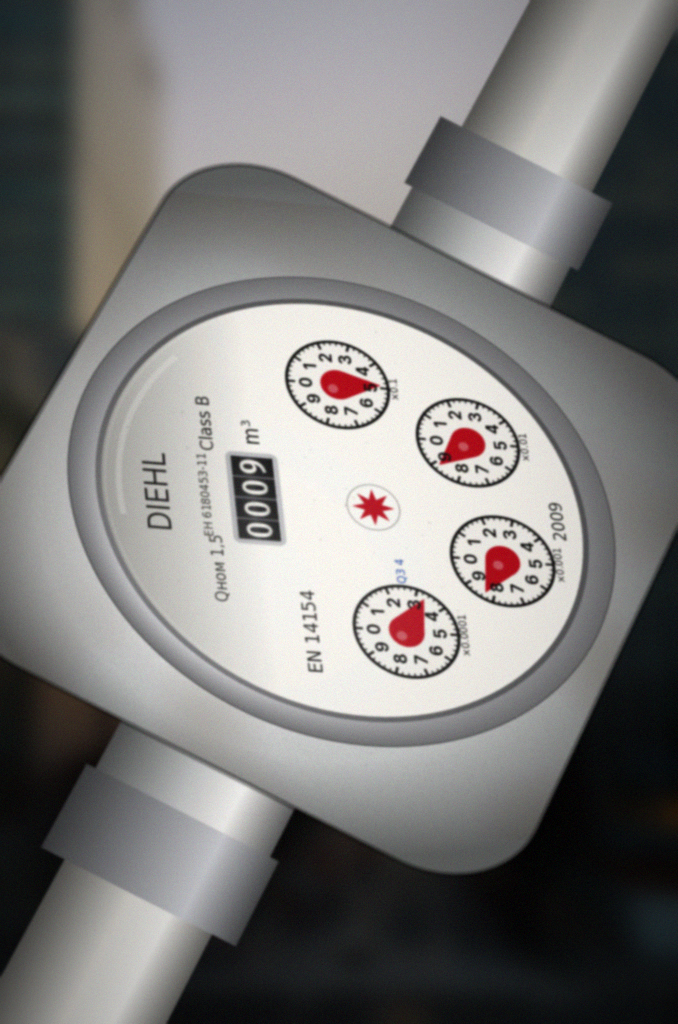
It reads 9.4883 m³
